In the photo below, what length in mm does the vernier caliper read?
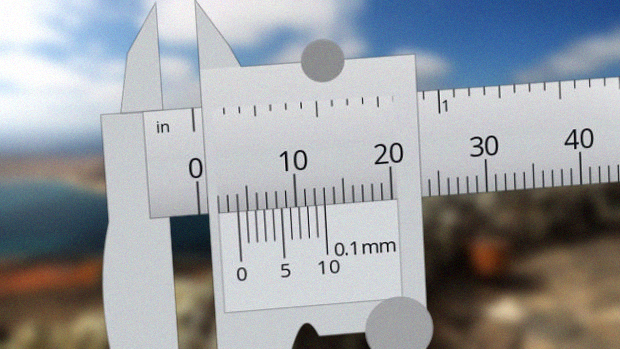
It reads 4.0 mm
